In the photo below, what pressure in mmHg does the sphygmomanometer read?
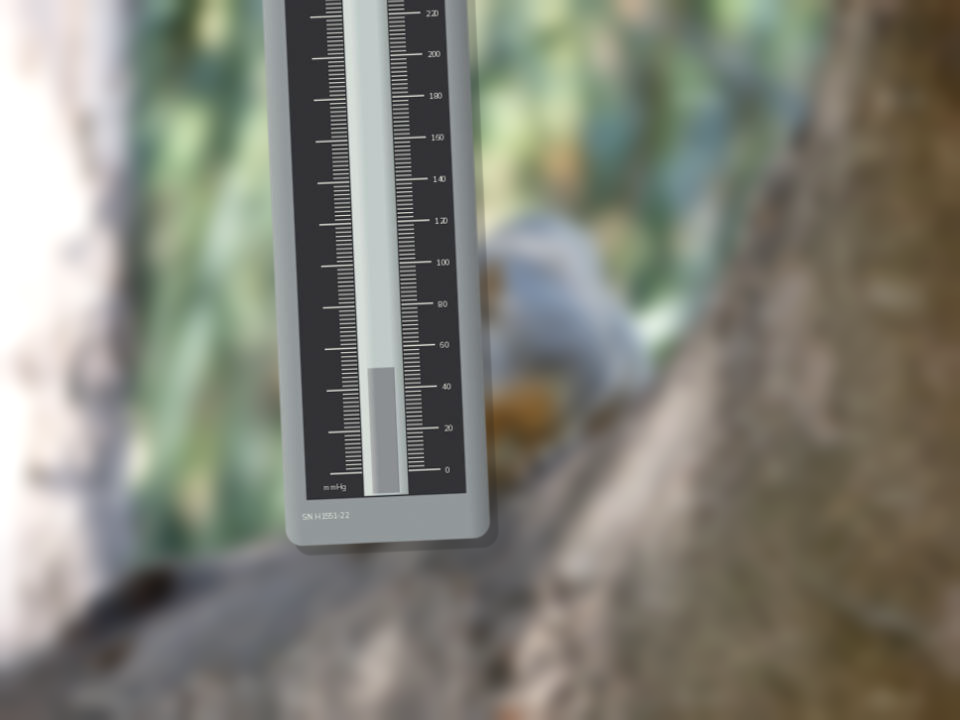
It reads 50 mmHg
